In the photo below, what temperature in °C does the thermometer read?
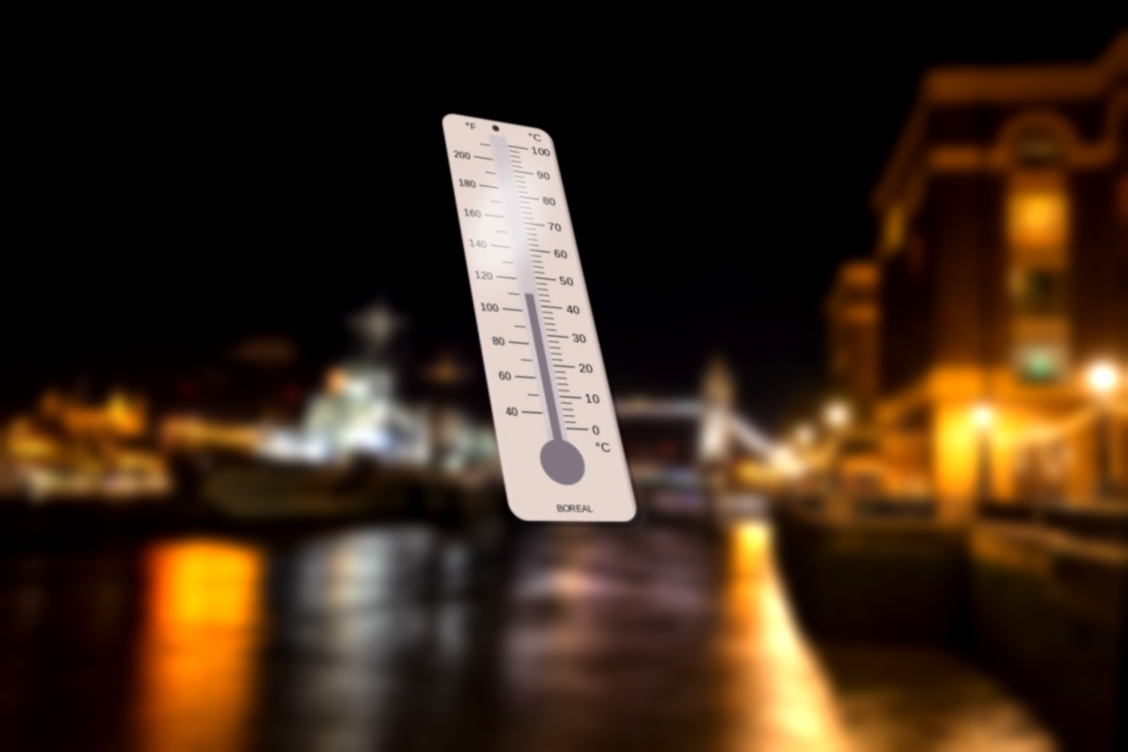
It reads 44 °C
